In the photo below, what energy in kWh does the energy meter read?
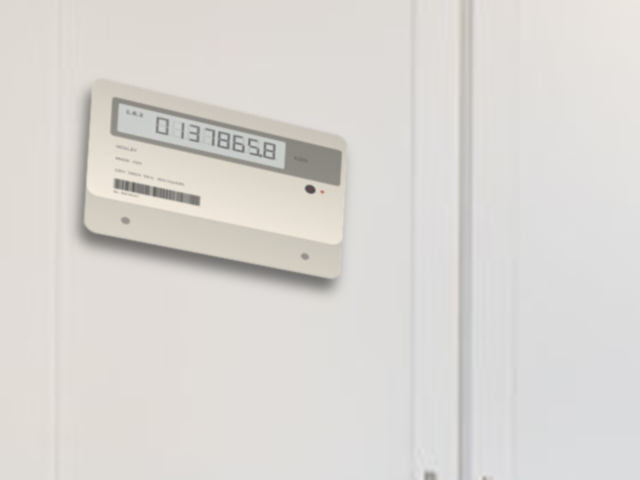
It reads 137865.8 kWh
